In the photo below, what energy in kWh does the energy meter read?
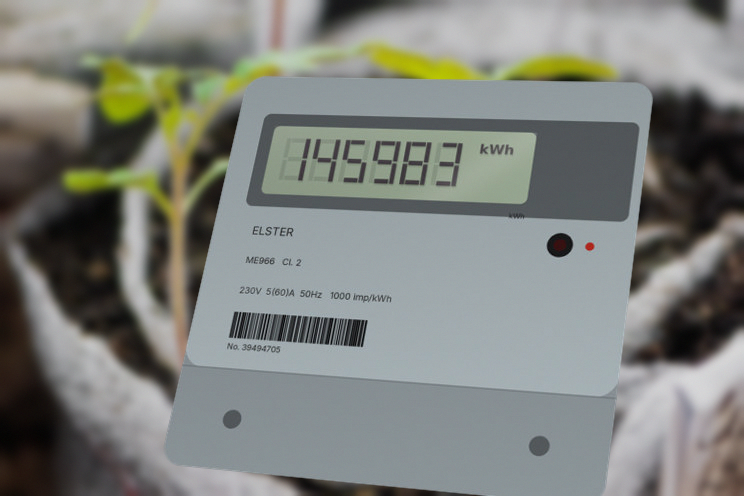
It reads 145983 kWh
